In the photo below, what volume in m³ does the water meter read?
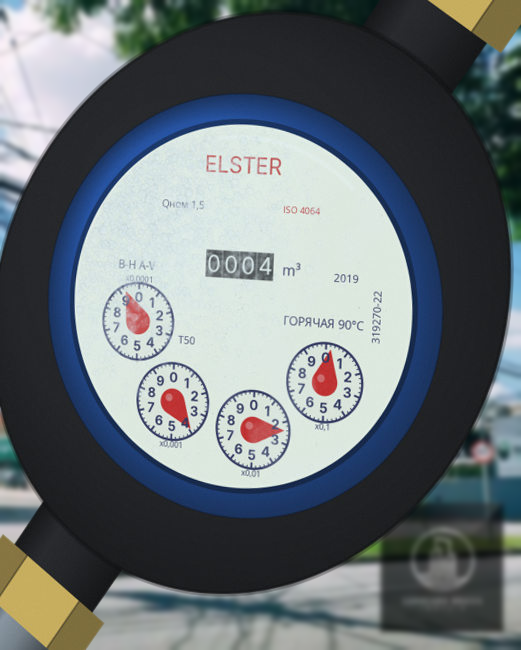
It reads 4.0239 m³
